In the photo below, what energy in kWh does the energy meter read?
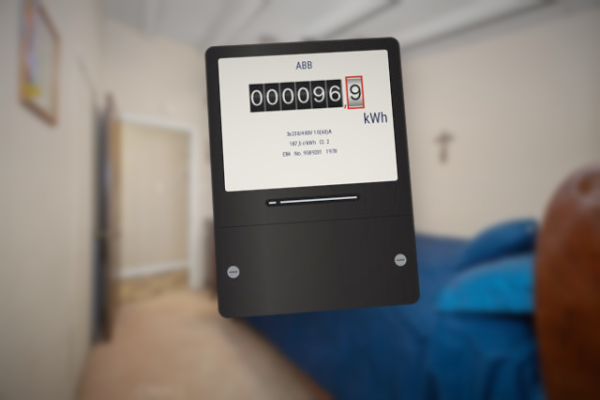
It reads 96.9 kWh
